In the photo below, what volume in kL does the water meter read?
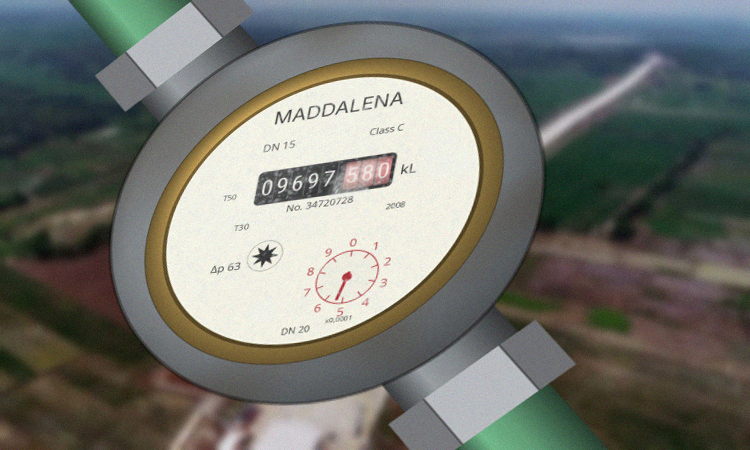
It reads 9697.5805 kL
